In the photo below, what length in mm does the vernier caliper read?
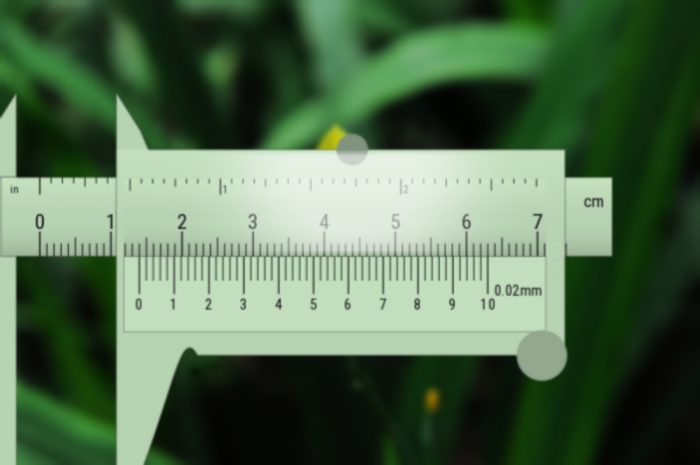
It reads 14.0 mm
